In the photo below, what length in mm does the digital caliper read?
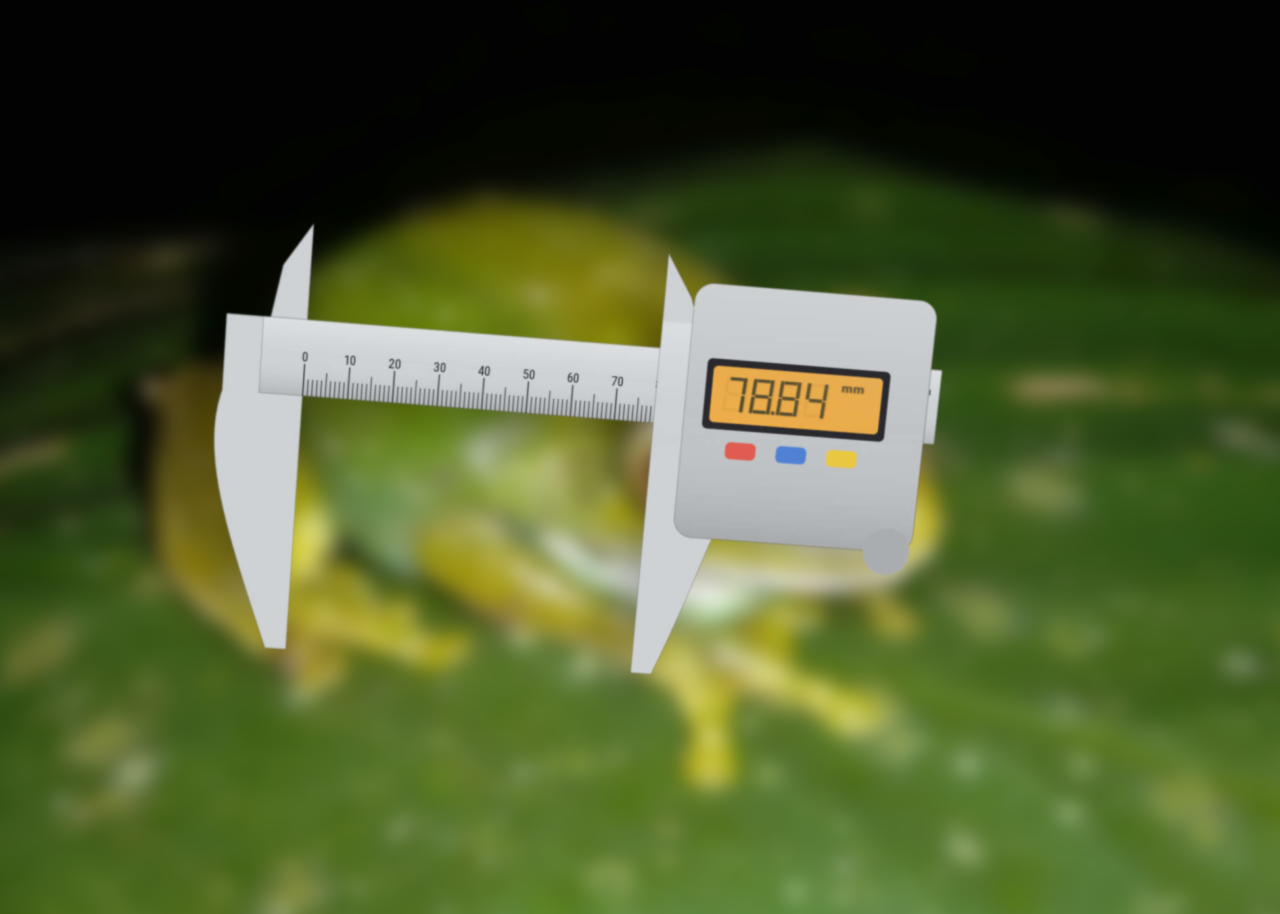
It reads 78.84 mm
